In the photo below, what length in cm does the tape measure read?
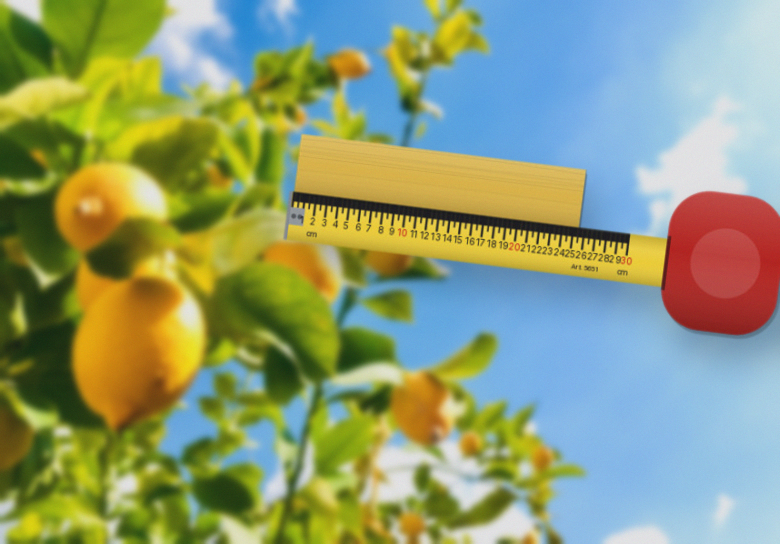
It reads 25.5 cm
